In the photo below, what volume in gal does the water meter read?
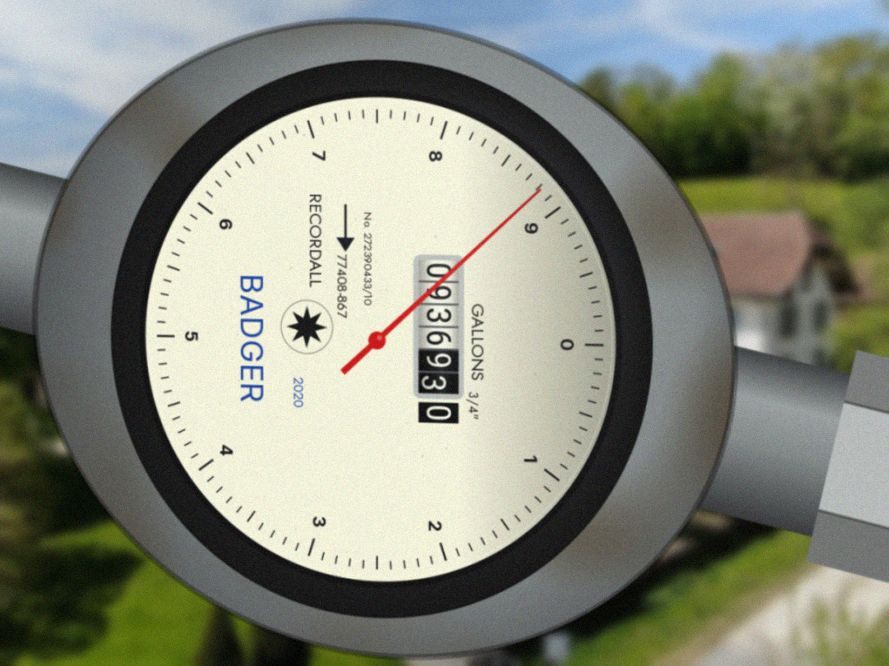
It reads 936928.8 gal
